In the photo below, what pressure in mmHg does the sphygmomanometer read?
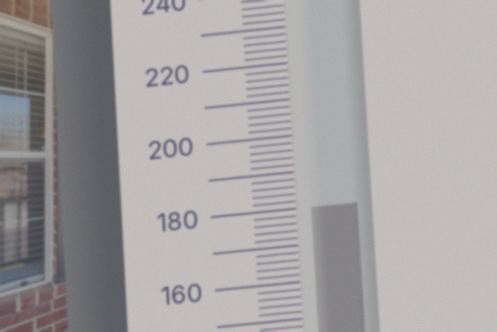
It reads 180 mmHg
